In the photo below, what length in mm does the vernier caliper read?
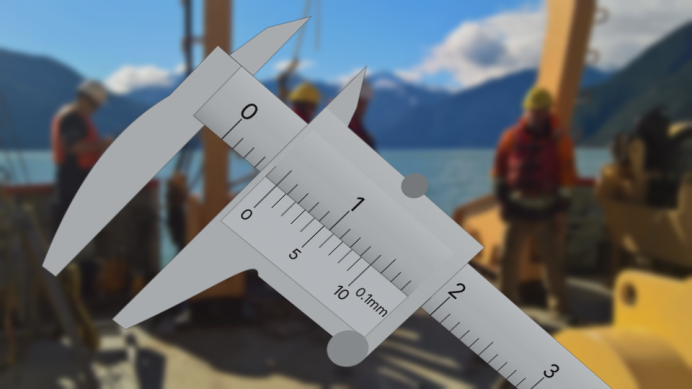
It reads 5.0 mm
